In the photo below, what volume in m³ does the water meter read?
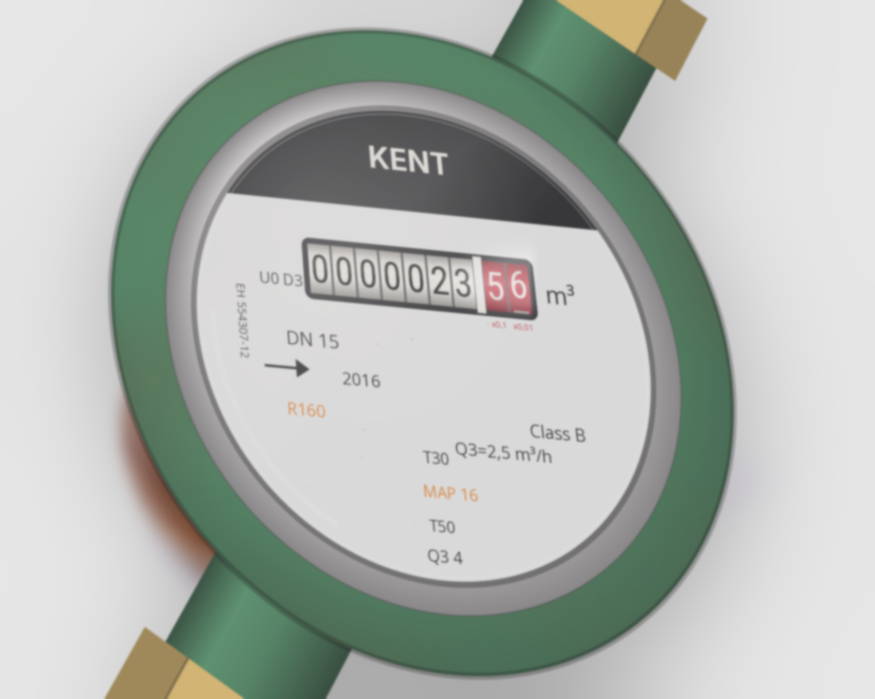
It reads 23.56 m³
